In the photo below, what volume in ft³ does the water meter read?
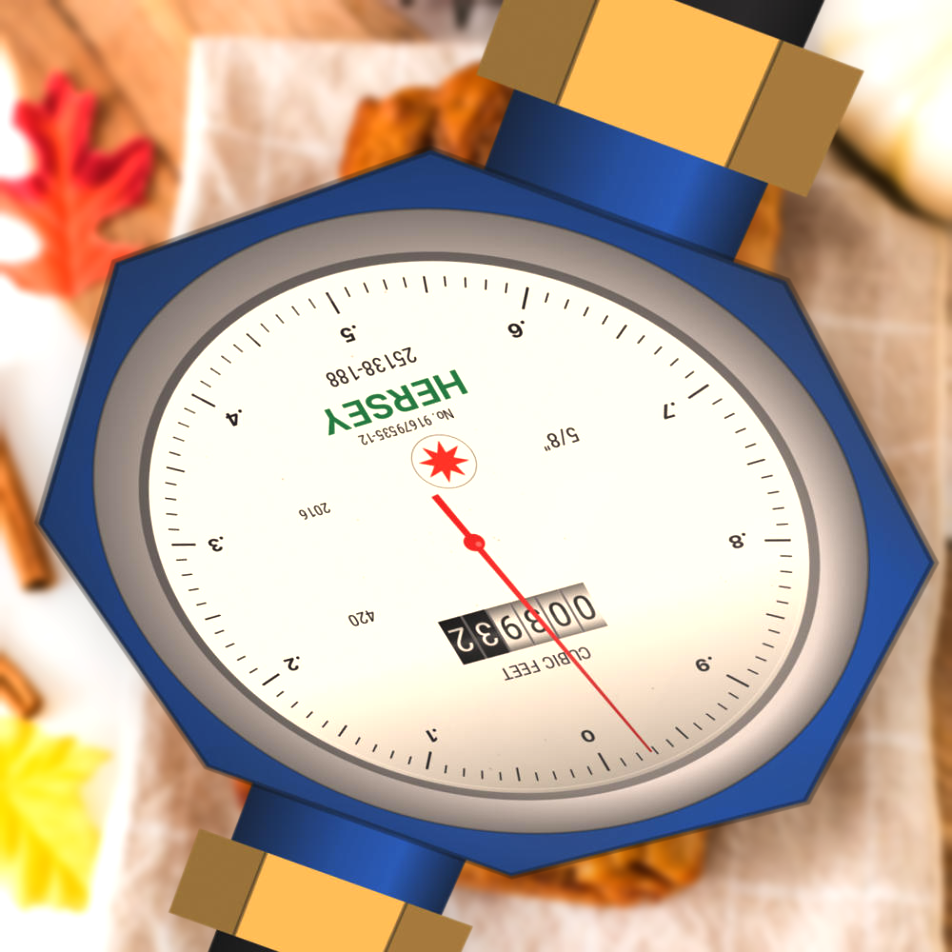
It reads 3931.97 ft³
